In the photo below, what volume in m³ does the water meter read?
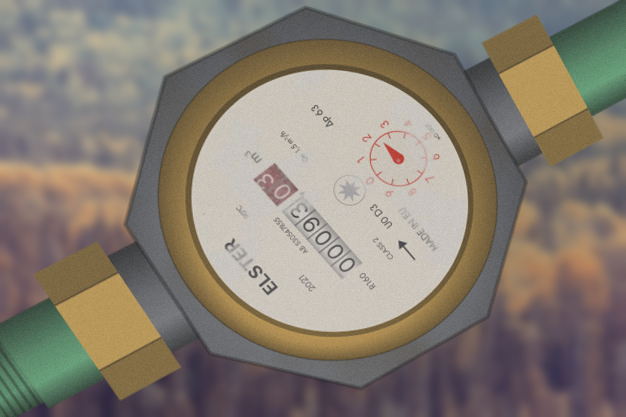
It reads 93.032 m³
